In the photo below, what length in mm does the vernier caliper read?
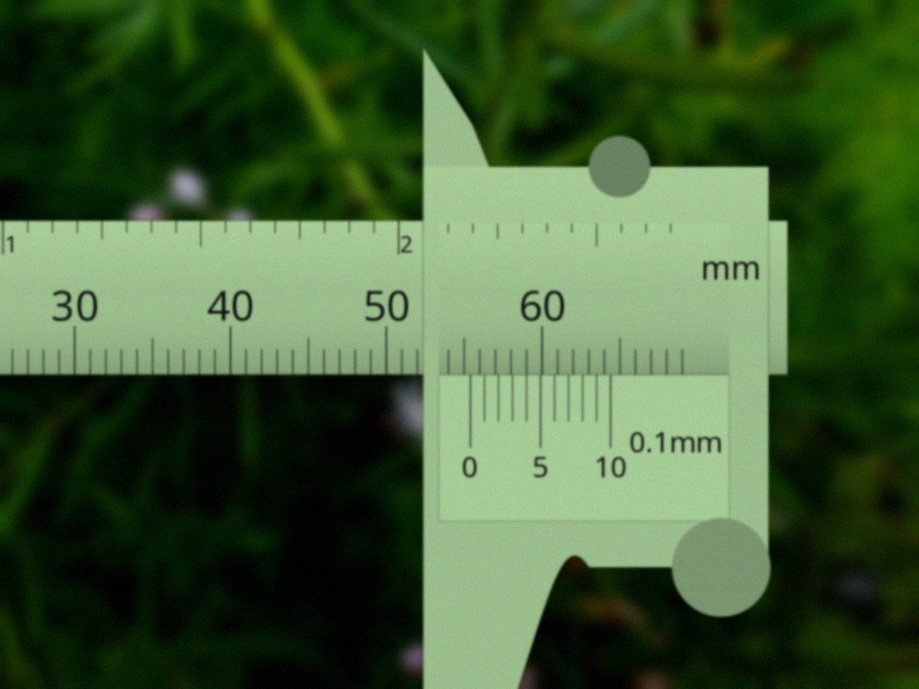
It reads 55.4 mm
